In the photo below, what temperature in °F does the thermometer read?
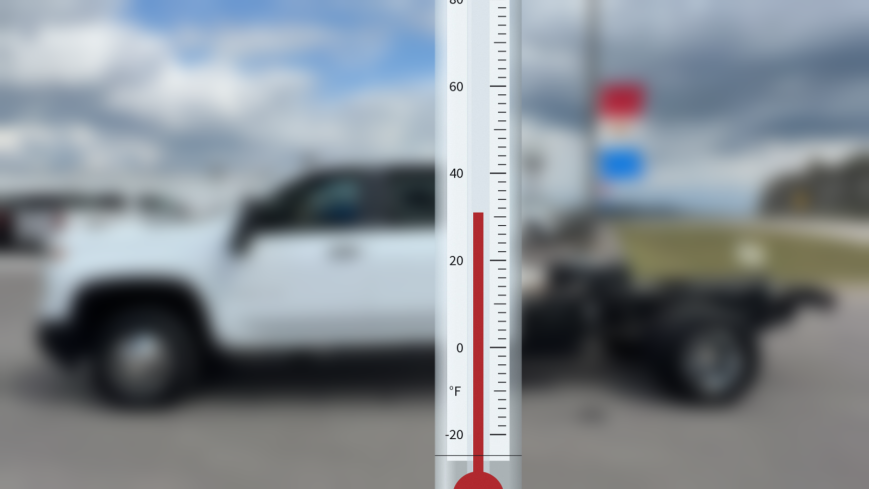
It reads 31 °F
